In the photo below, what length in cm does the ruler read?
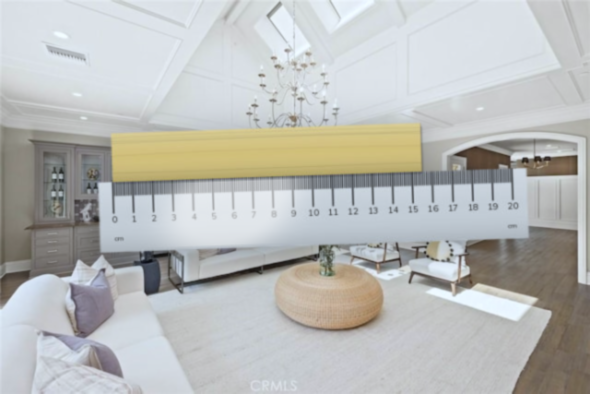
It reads 15.5 cm
